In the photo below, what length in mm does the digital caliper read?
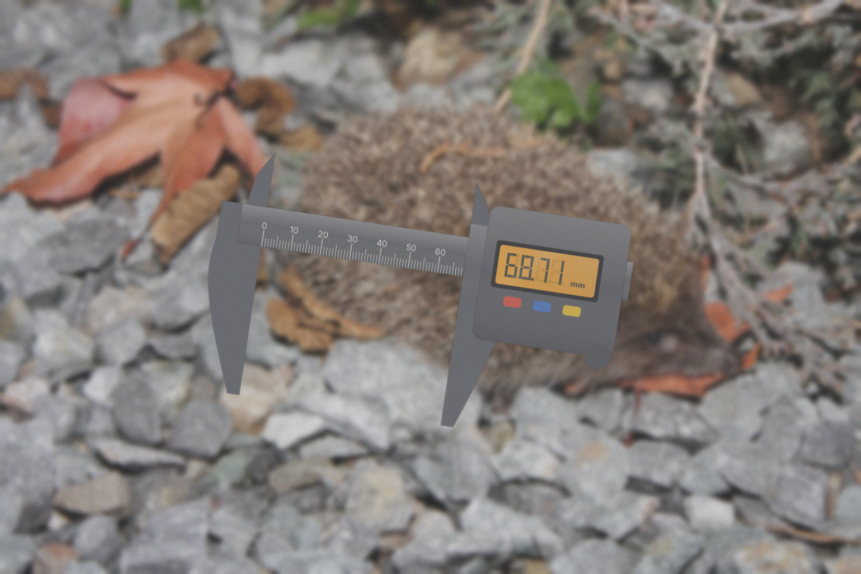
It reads 68.71 mm
